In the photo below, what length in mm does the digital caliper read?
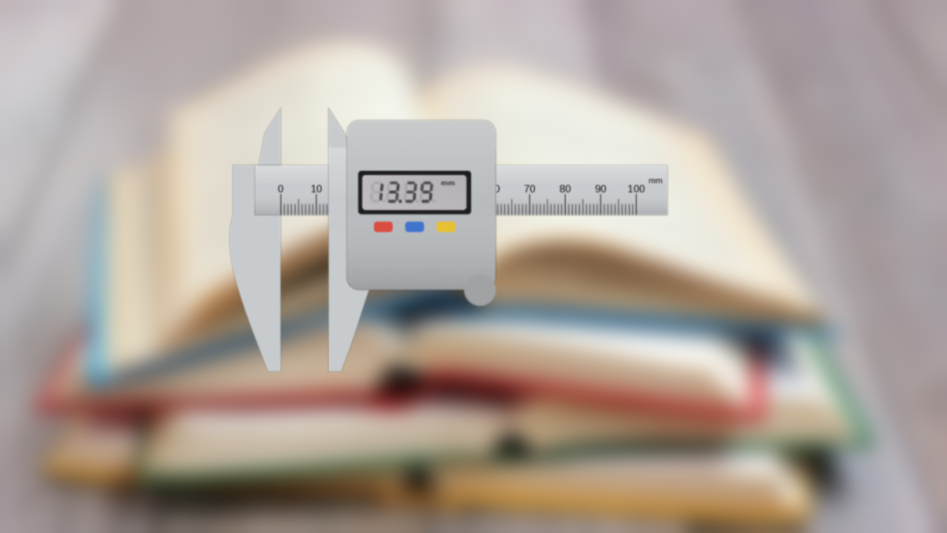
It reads 13.39 mm
